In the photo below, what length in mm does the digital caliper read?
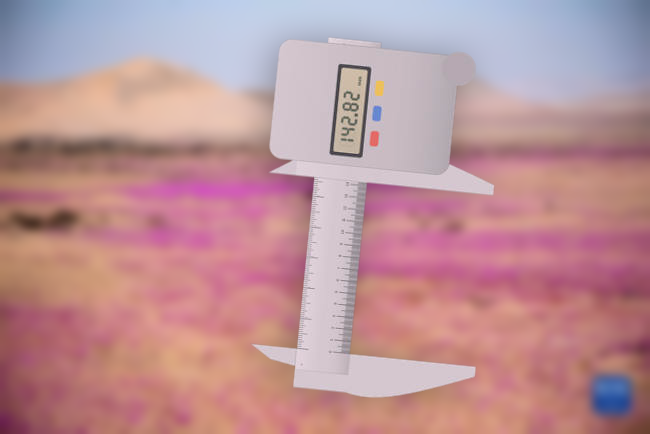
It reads 142.82 mm
